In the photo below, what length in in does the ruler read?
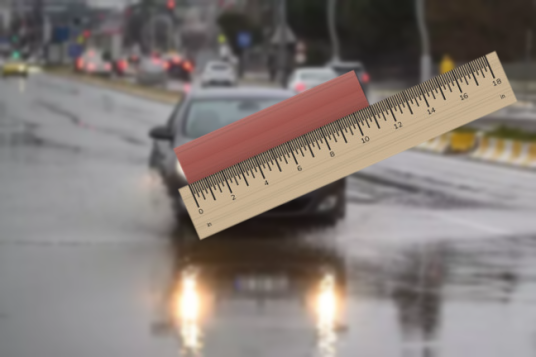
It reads 11 in
